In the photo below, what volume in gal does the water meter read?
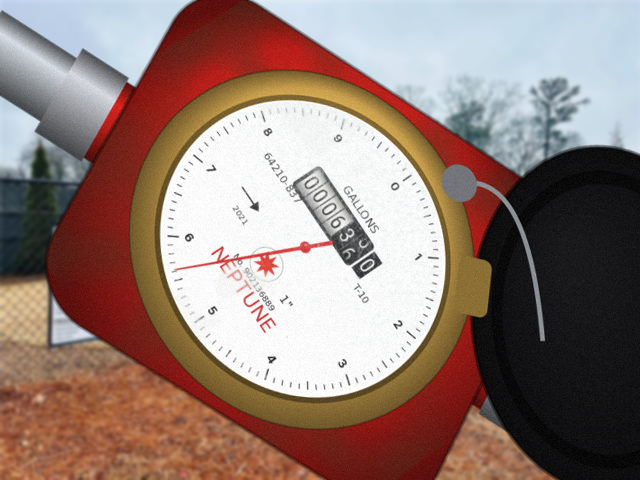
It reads 6355.6 gal
